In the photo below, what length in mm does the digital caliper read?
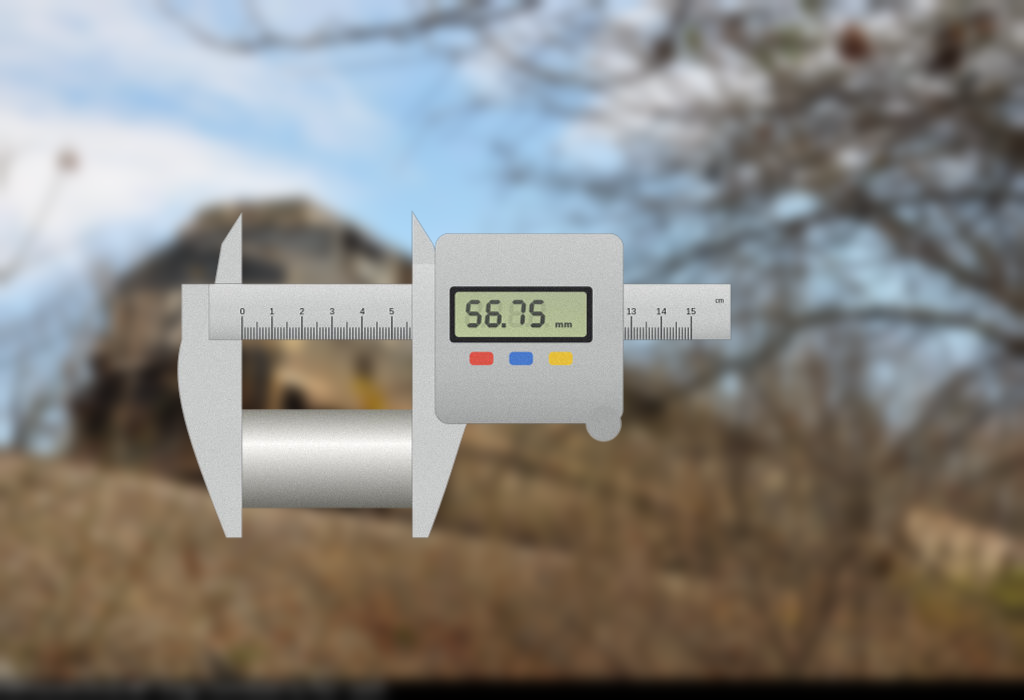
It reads 56.75 mm
